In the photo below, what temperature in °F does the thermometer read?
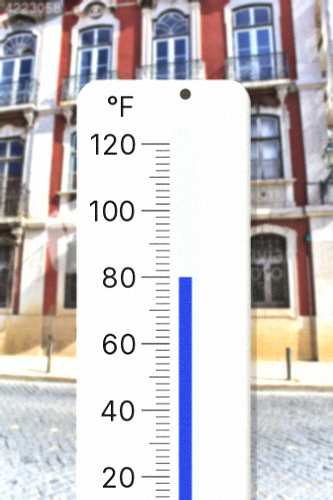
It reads 80 °F
